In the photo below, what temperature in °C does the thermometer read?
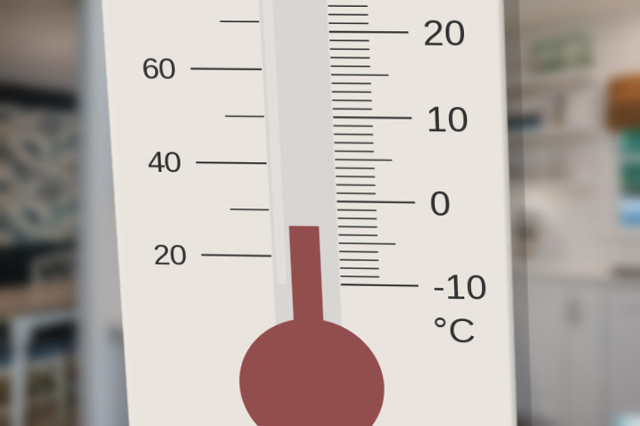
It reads -3 °C
